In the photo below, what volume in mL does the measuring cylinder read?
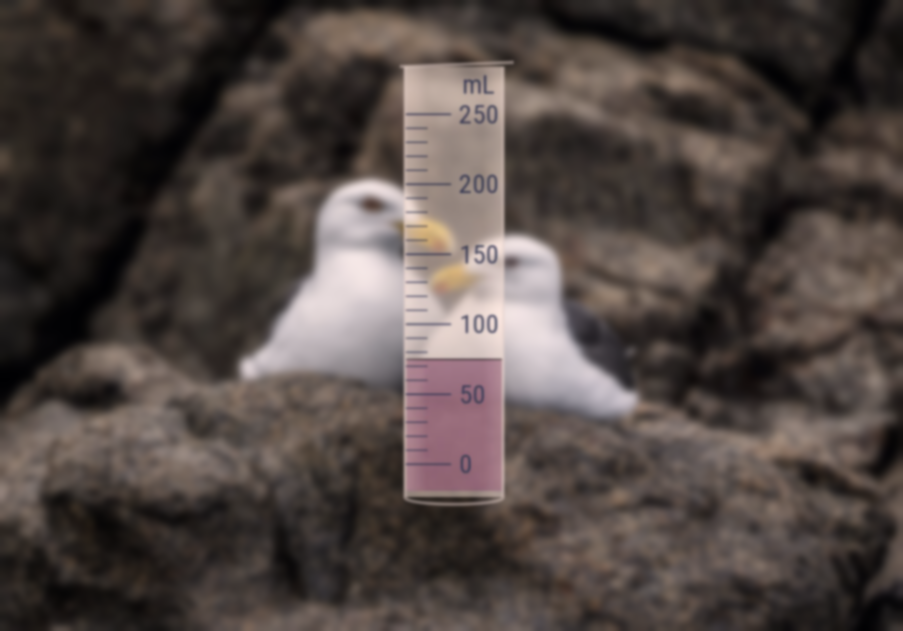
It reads 75 mL
